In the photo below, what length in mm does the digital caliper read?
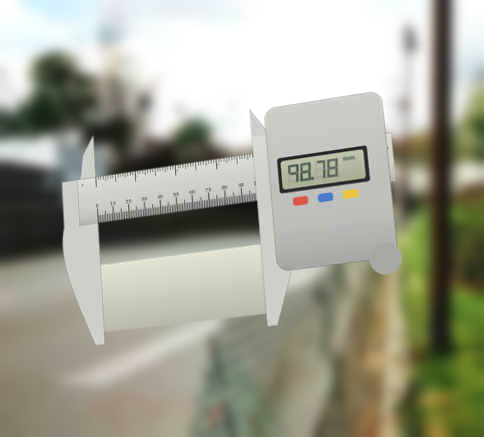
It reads 98.78 mm
